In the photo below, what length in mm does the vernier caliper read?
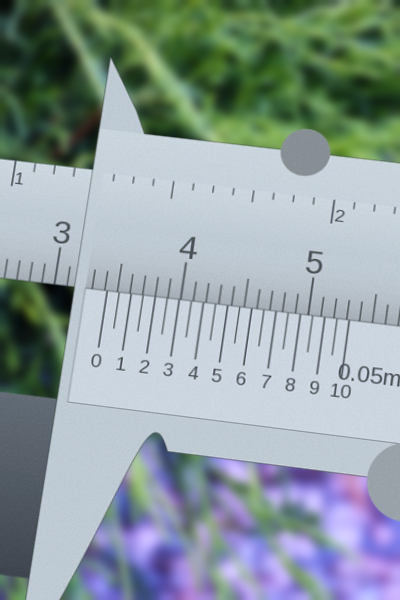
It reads 34.2 mm
